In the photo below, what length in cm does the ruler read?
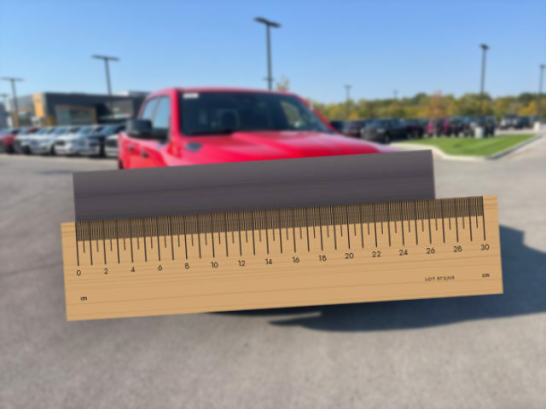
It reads 26.5 cm
